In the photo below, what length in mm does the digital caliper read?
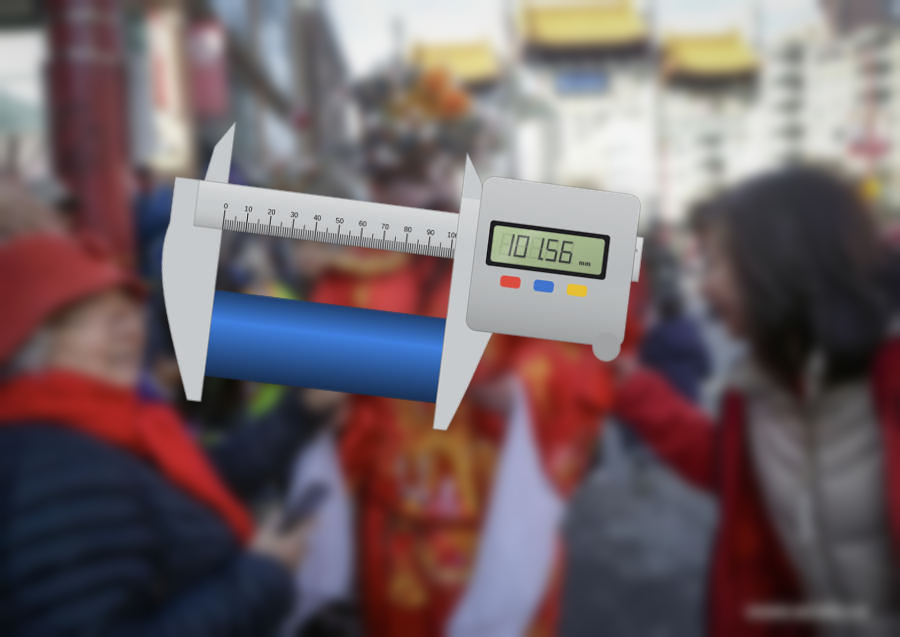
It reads 101.56 mm
